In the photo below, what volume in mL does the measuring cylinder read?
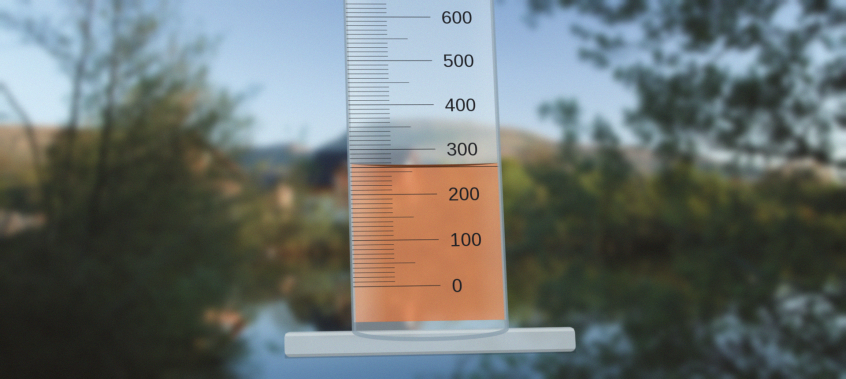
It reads 260 mL
